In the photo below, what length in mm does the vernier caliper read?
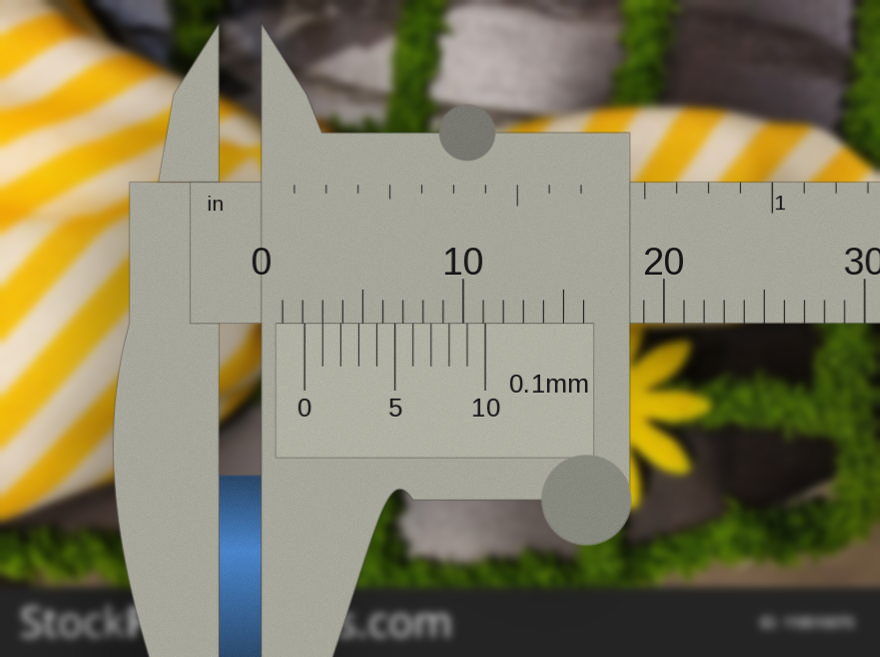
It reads 2.1 mm
